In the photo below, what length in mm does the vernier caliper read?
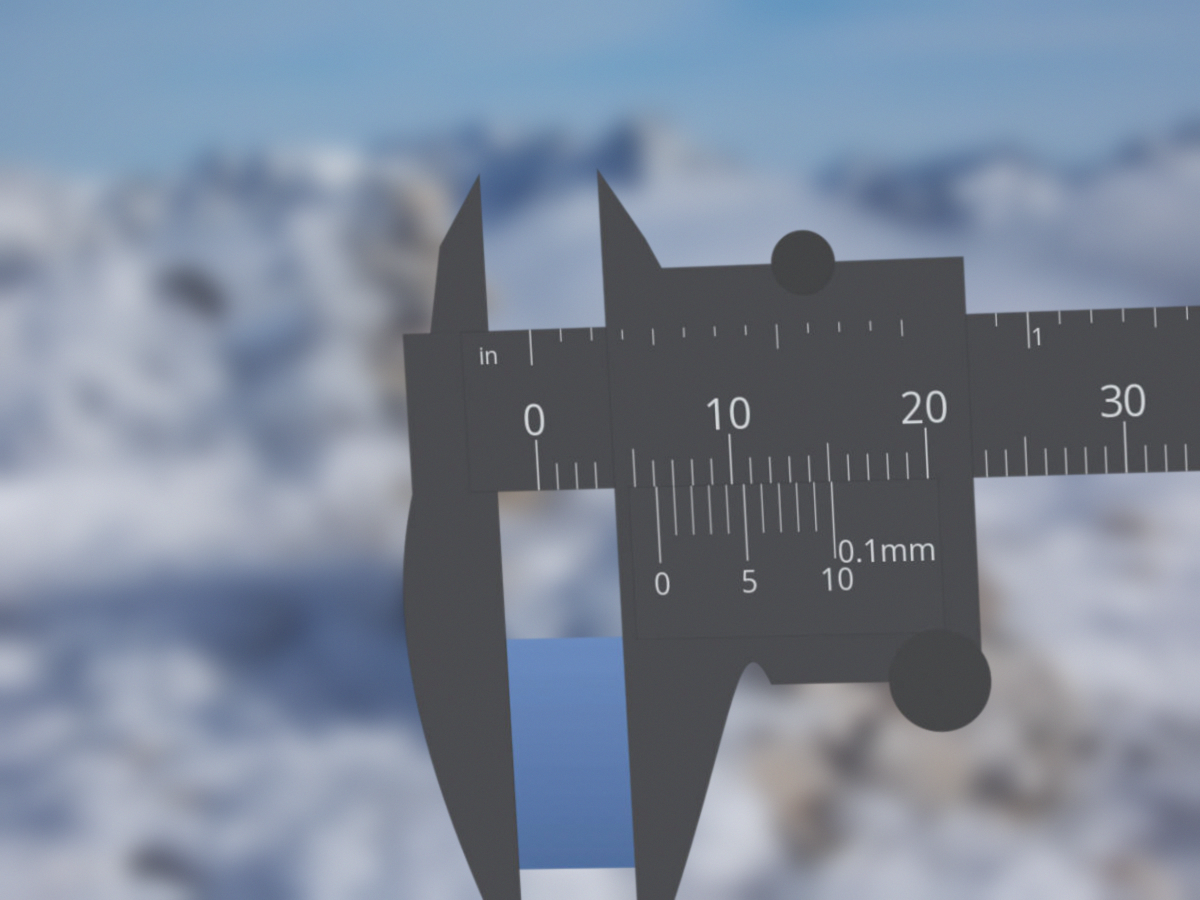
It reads 6.1 mm
